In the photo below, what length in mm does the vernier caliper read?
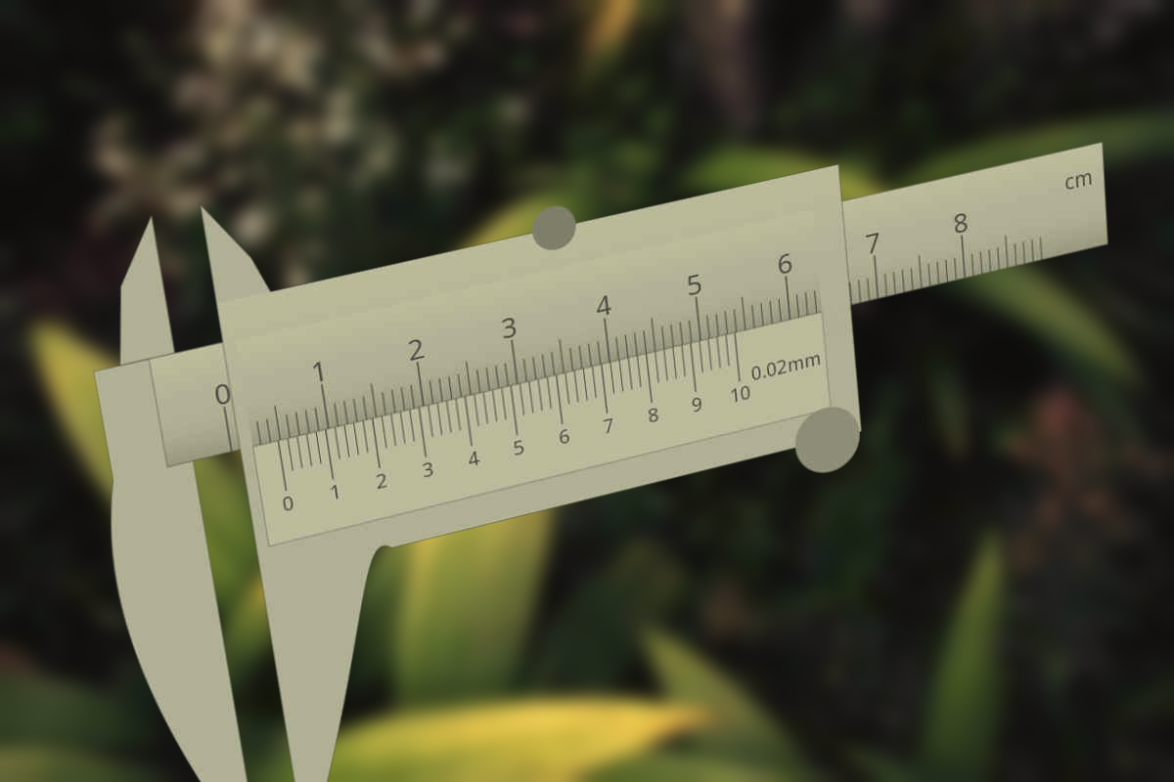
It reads 4.8 mm
